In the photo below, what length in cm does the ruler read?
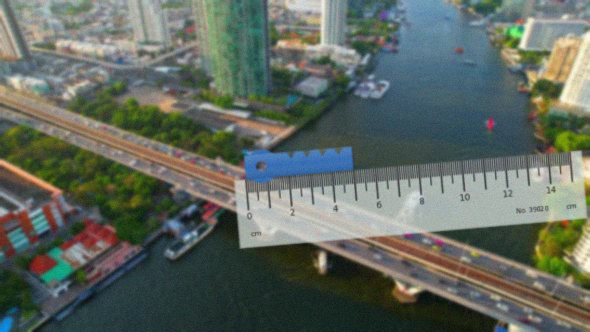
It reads 5 cm
